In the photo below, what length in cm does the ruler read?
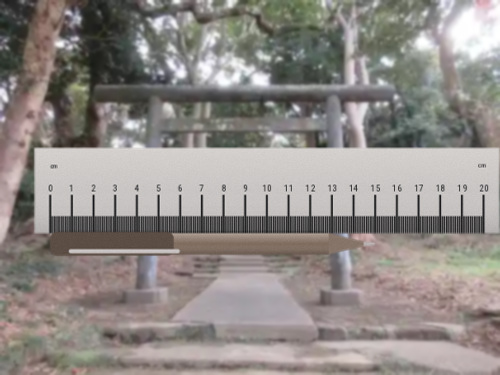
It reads 15 cm
